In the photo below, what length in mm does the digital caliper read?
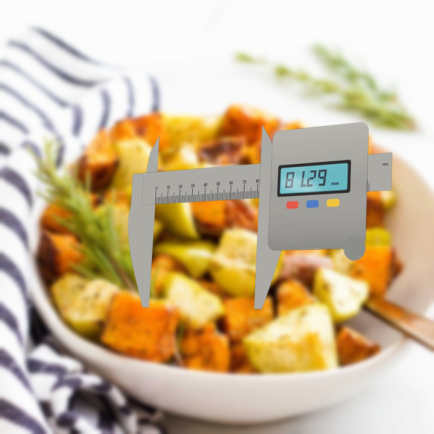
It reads 81.29 mm
